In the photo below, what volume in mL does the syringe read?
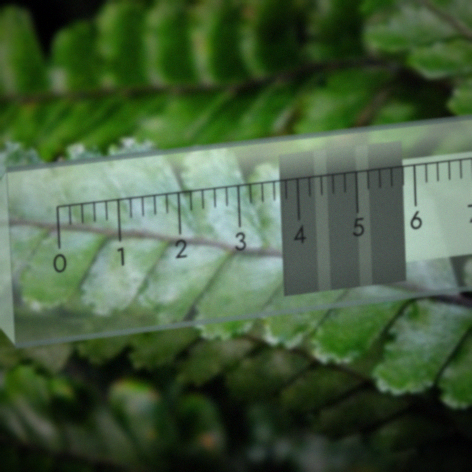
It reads 3.7 mL
